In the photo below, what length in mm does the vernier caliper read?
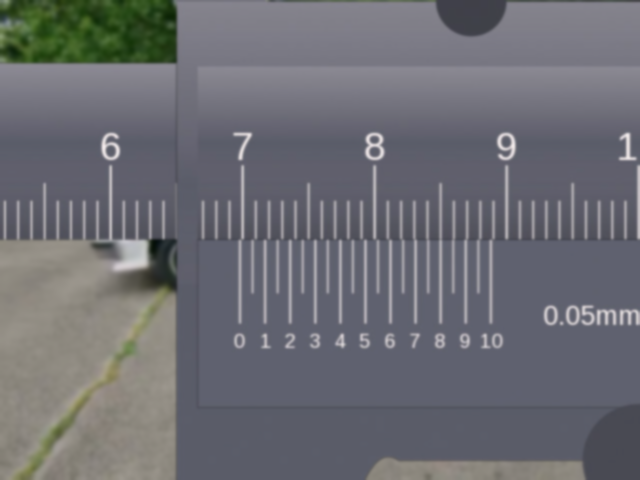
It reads 69.8 mm
